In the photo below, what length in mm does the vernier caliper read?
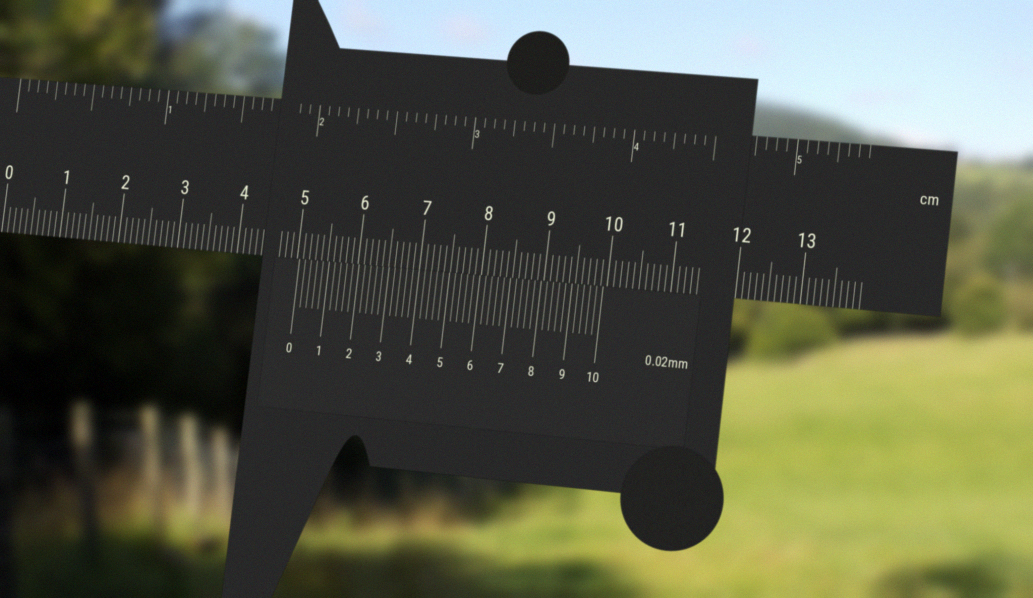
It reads 50.4 mm
